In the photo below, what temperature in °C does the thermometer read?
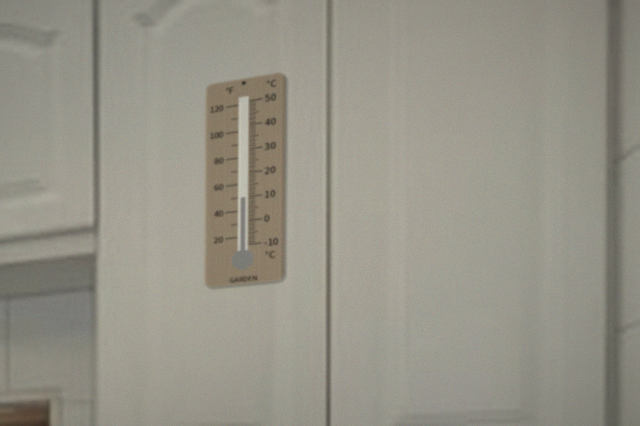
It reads 10 °C
